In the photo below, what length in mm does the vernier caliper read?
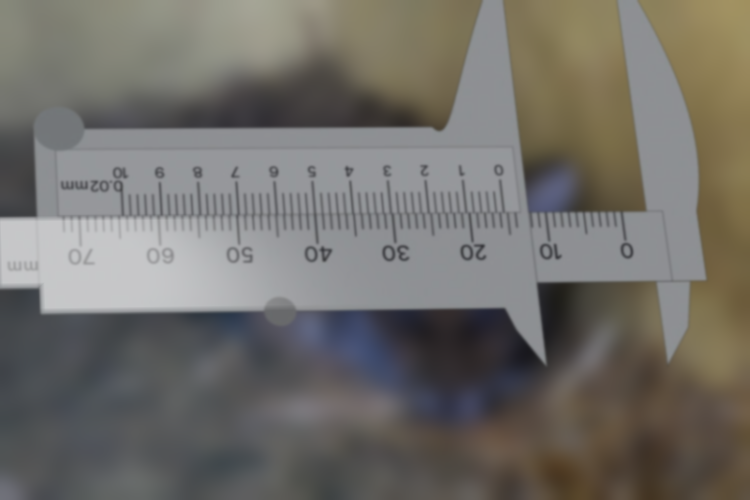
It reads 15.5 mm
